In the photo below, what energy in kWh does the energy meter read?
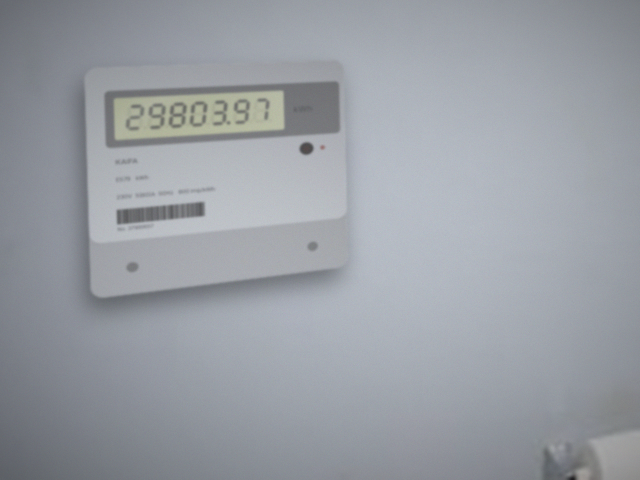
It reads 29803.97 kWh
